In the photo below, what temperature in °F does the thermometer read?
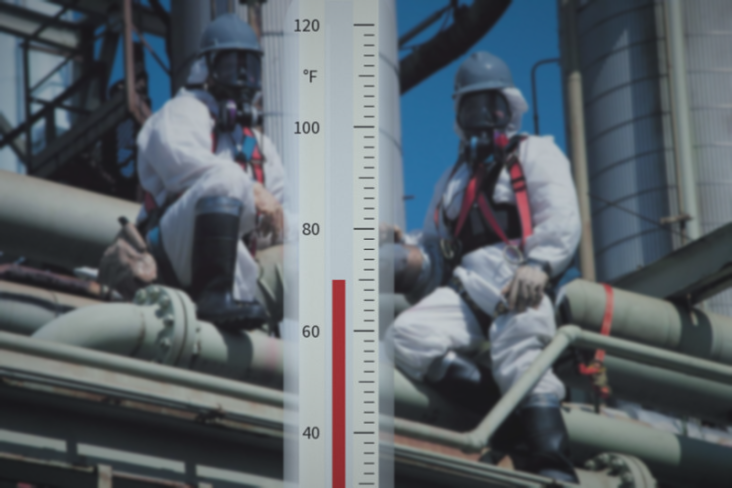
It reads 70 °F
